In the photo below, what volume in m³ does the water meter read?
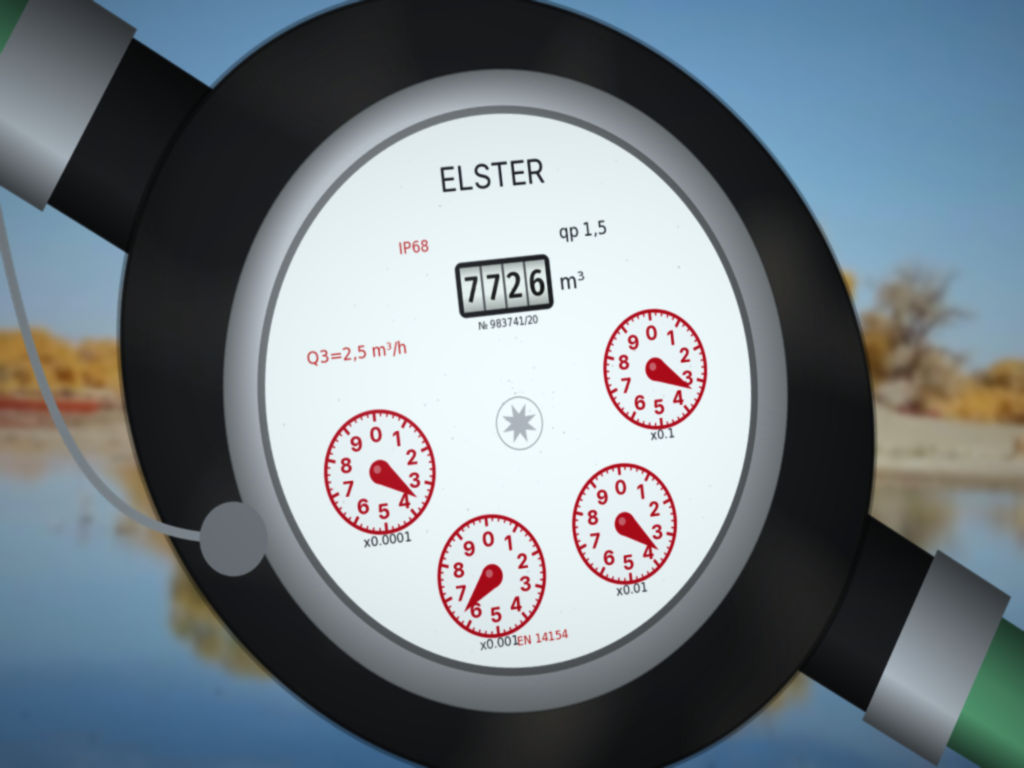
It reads 7726.3363 m³
